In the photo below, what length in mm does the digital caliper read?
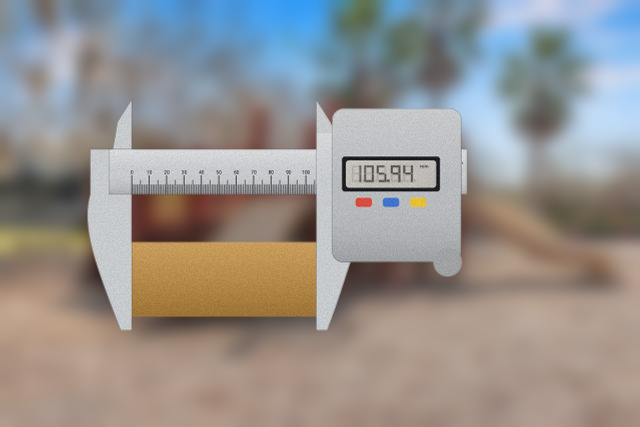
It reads 105.94 mm
